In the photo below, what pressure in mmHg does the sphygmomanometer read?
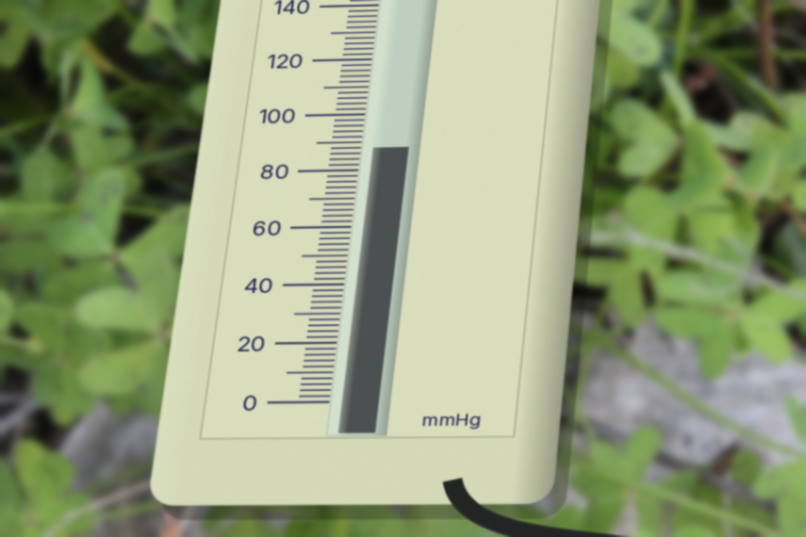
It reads 88 mmHg
